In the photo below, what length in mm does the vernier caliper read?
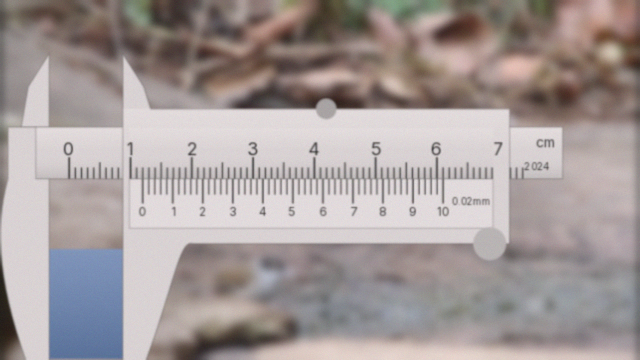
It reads 12.0 mm
